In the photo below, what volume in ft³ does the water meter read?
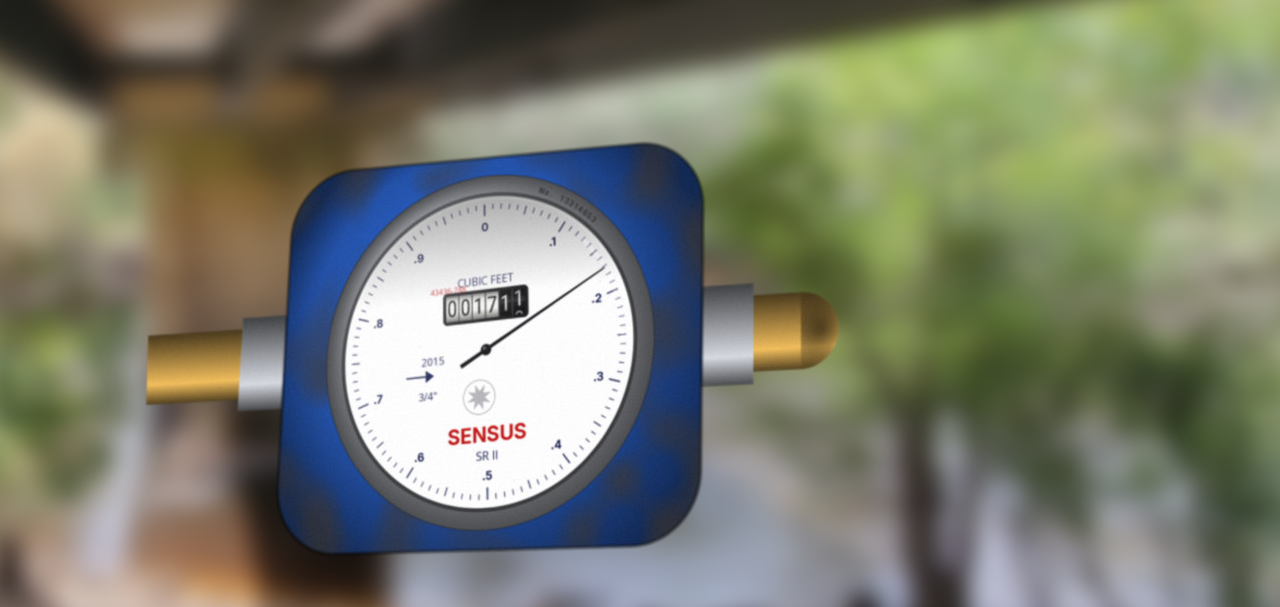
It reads 1711.17 ft³
